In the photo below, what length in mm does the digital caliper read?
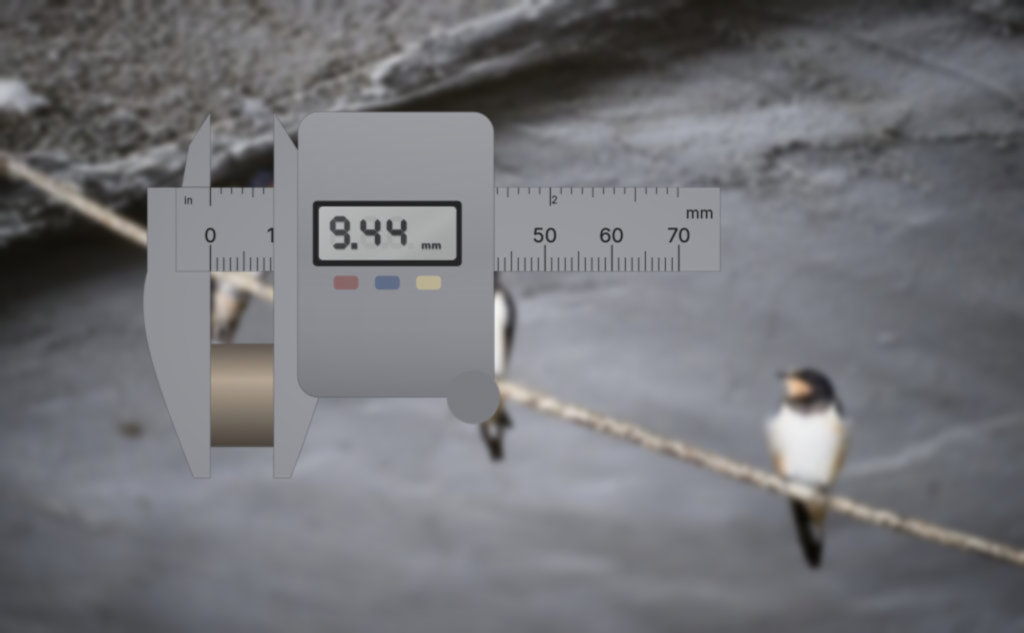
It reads 9.44 mm
